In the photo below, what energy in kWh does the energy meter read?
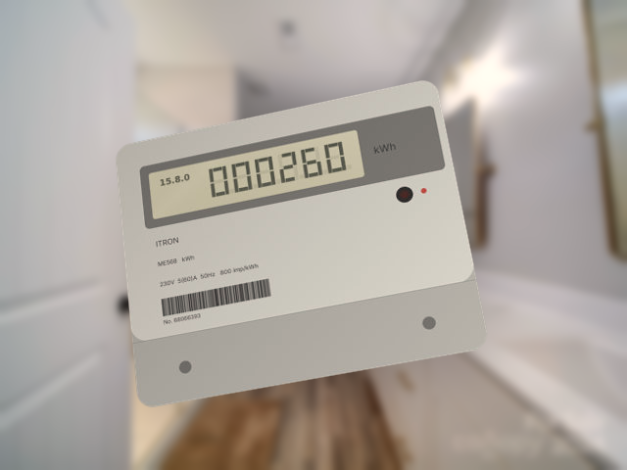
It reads 260 kWh
